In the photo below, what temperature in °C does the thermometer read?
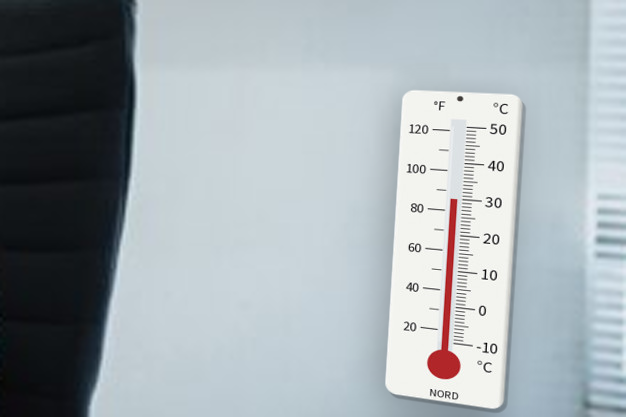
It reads 30 °C
